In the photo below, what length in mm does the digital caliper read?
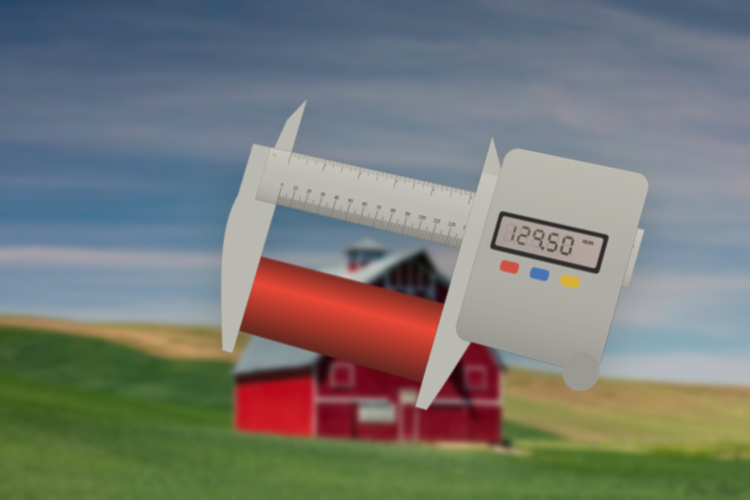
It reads 129.50 mm
